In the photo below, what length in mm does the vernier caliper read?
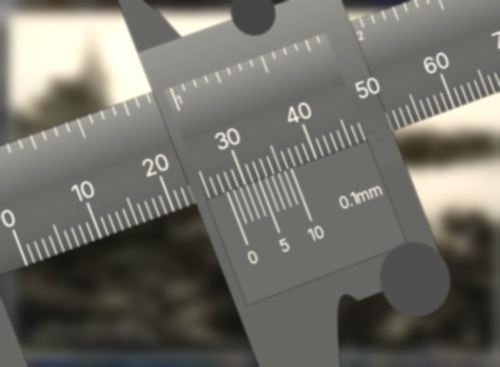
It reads 27.4 mm
